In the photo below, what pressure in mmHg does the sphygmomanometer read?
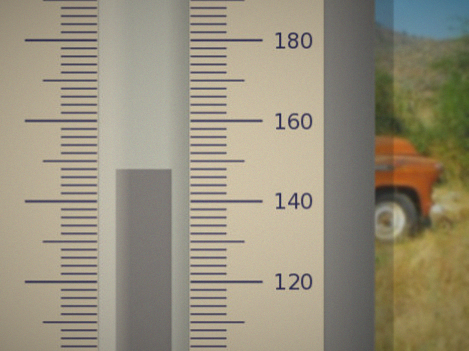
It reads 148 mmHg
